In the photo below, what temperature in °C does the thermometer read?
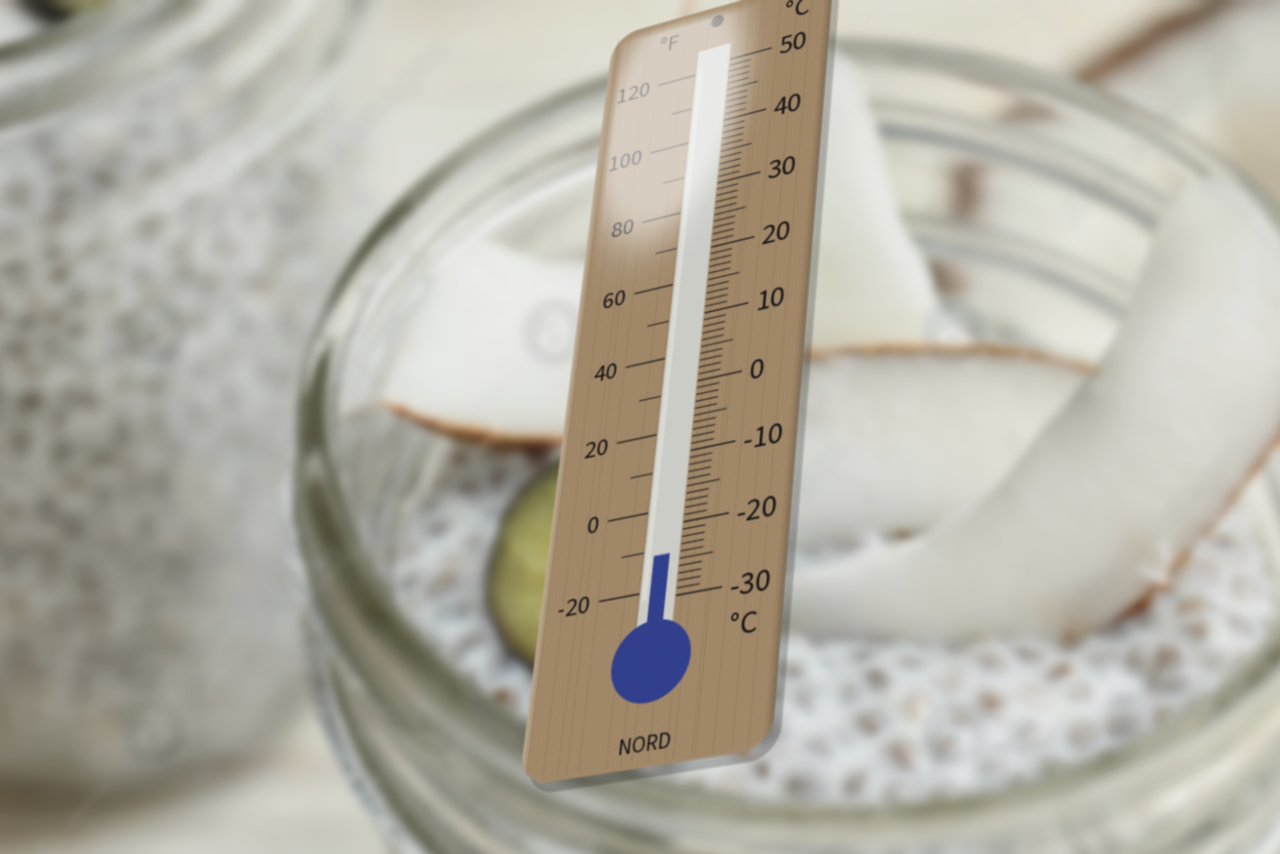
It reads -24 °C
